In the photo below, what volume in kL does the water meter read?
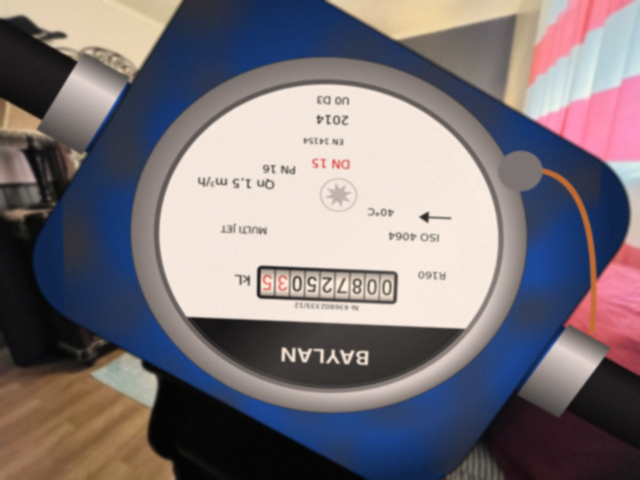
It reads 87250.35 kL
